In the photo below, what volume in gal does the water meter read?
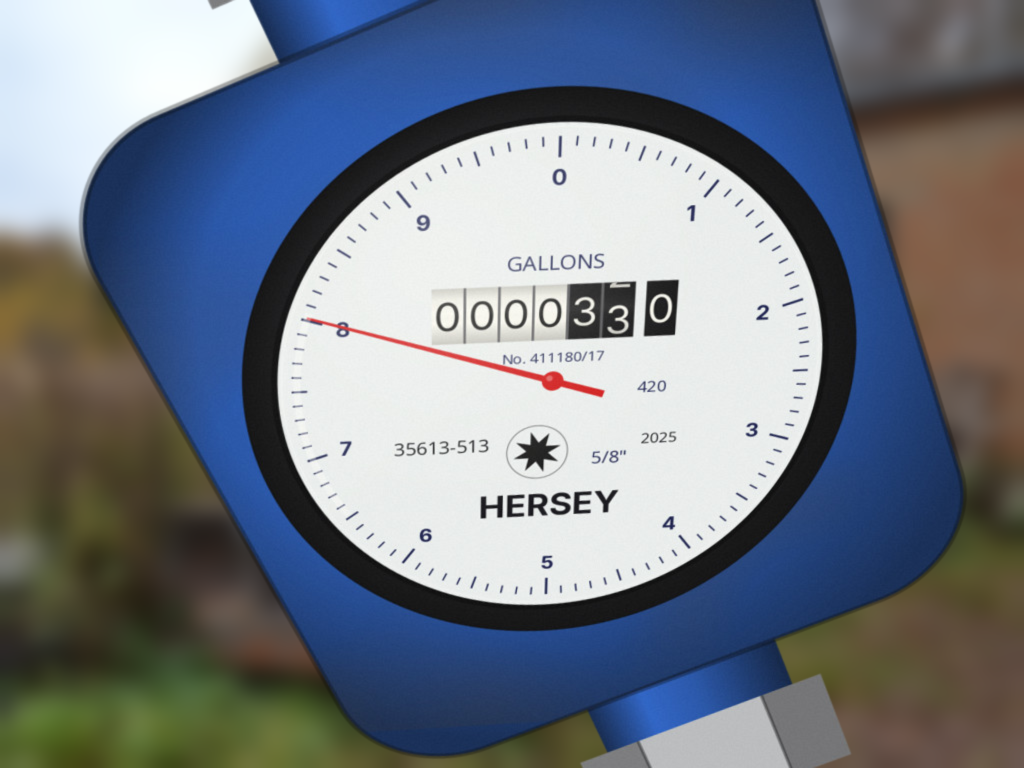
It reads 328.0 gal
